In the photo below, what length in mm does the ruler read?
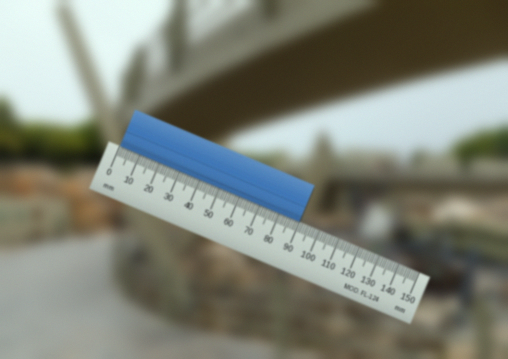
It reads 90 mm
